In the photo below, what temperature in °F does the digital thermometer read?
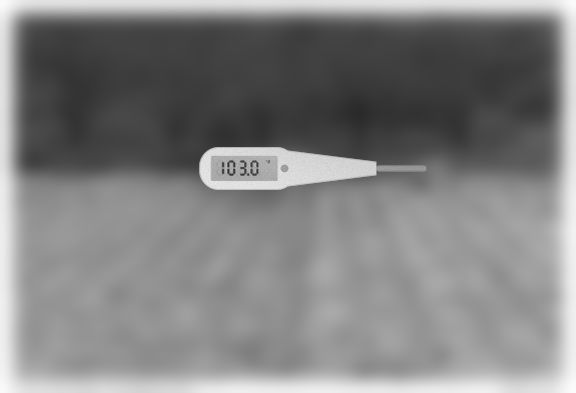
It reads 103.0 °F
